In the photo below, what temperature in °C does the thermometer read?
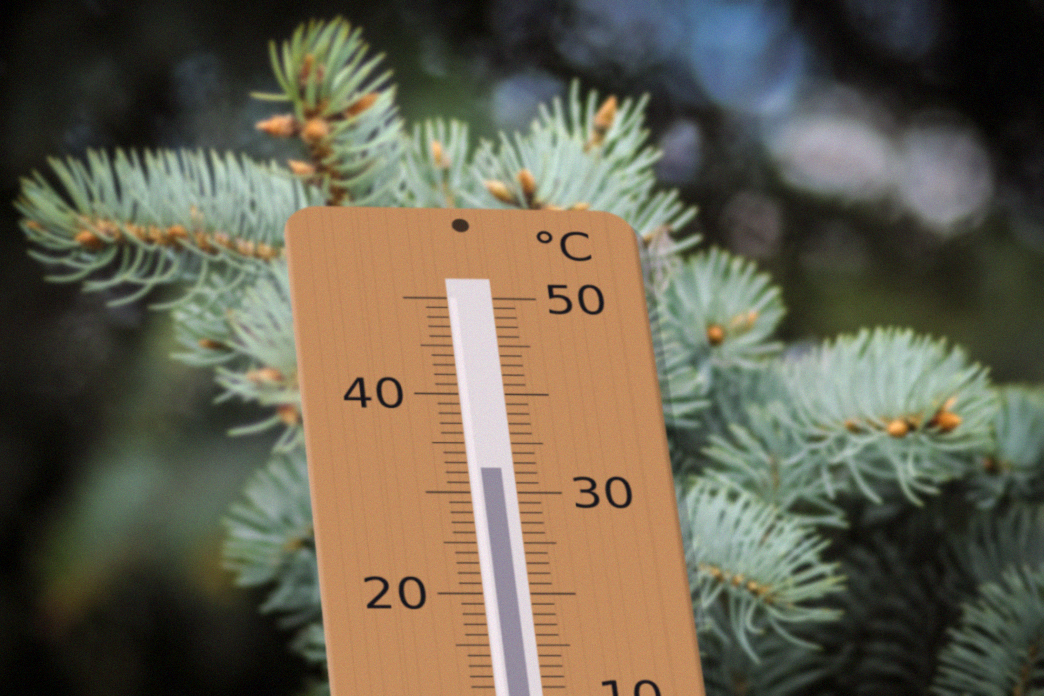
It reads 32.5 °C
